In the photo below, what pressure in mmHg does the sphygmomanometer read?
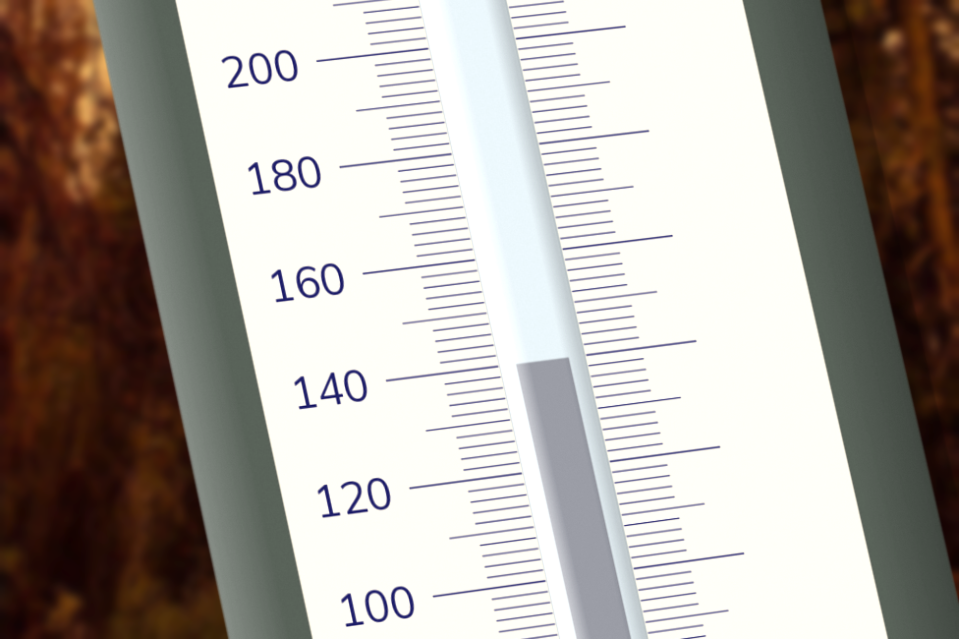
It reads 140 mmHg
